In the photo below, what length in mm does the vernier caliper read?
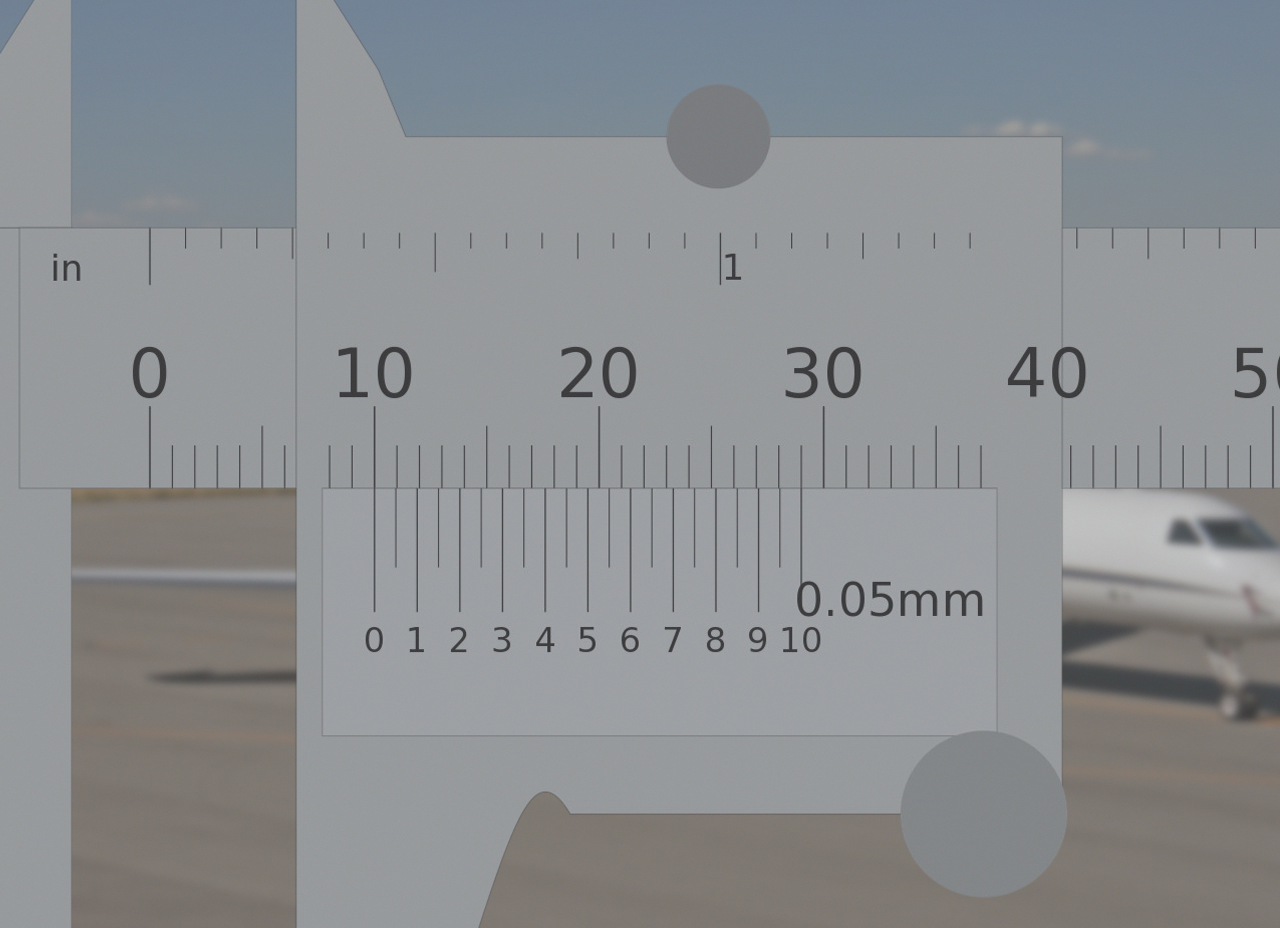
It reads 10.0 mm
